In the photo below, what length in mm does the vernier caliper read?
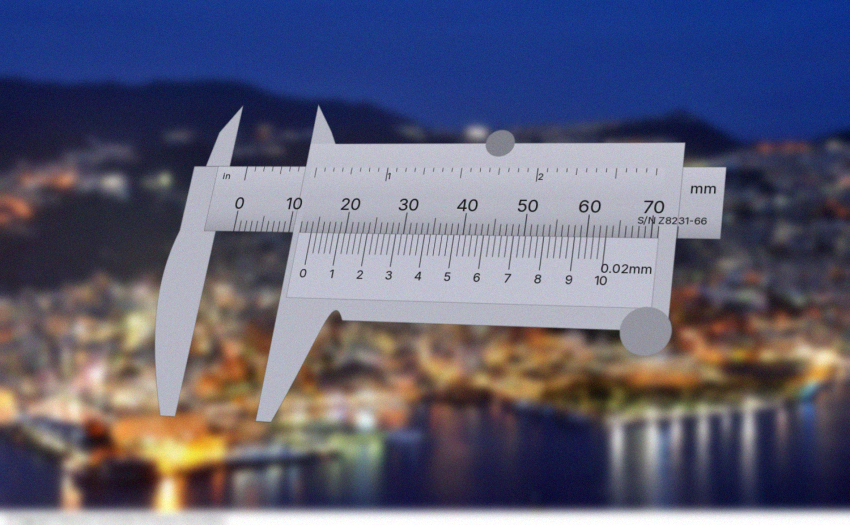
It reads 14.0 mm
